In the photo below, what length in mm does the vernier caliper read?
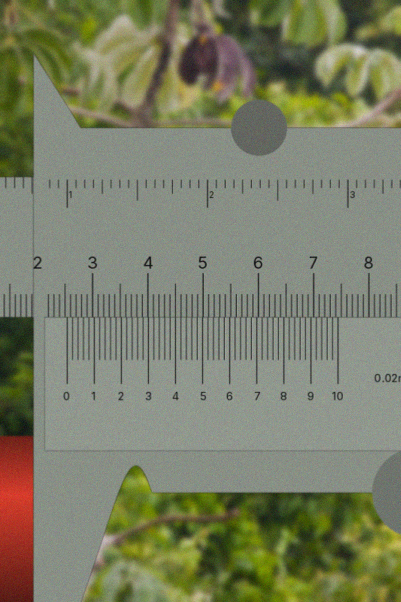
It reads 25.4 mm
